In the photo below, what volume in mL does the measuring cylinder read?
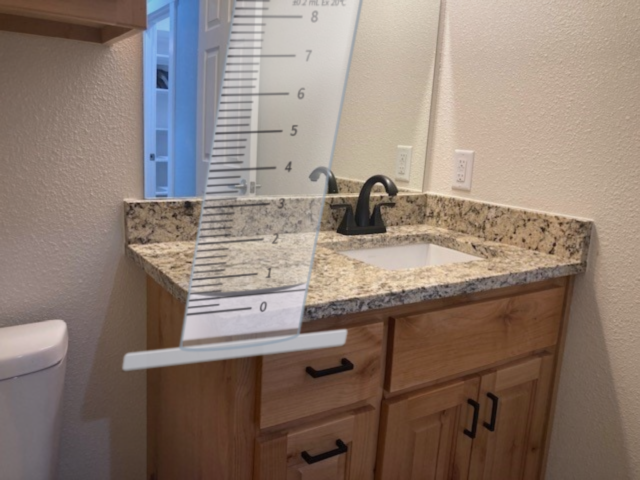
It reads 0.4 mL
